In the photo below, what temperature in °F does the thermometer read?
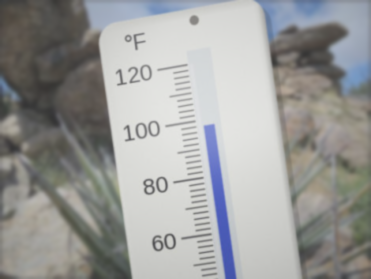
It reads 98 °F
